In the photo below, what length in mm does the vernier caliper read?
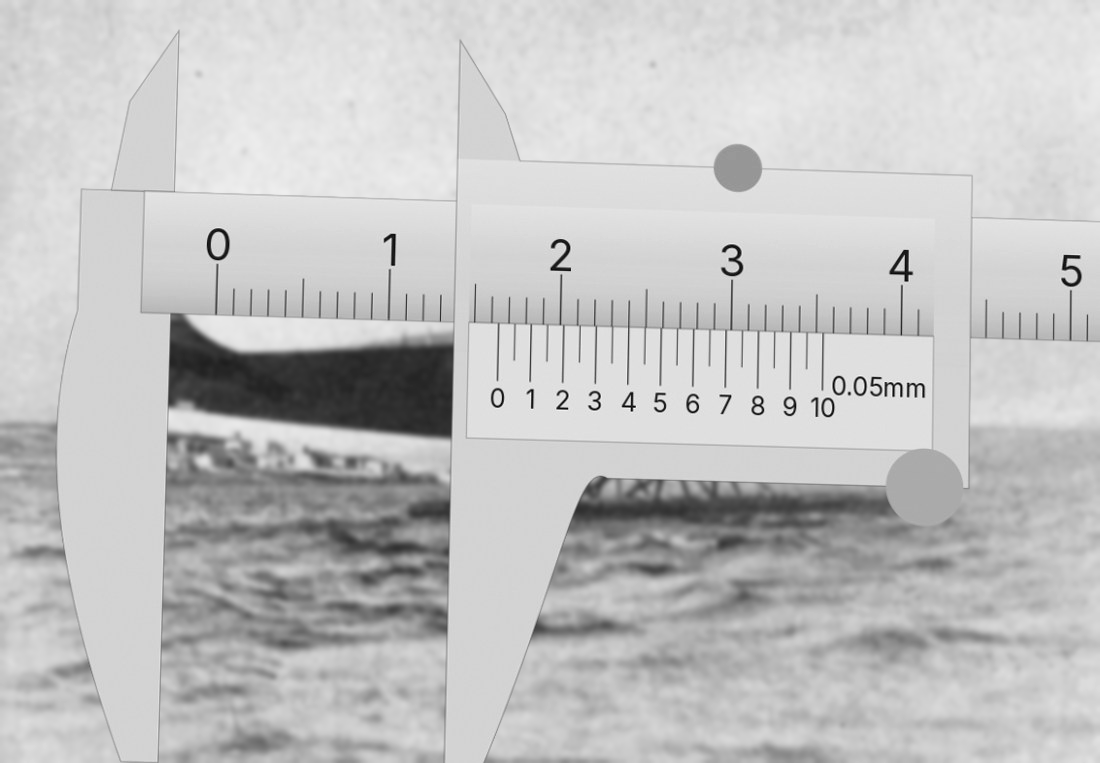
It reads 16.4 mm
